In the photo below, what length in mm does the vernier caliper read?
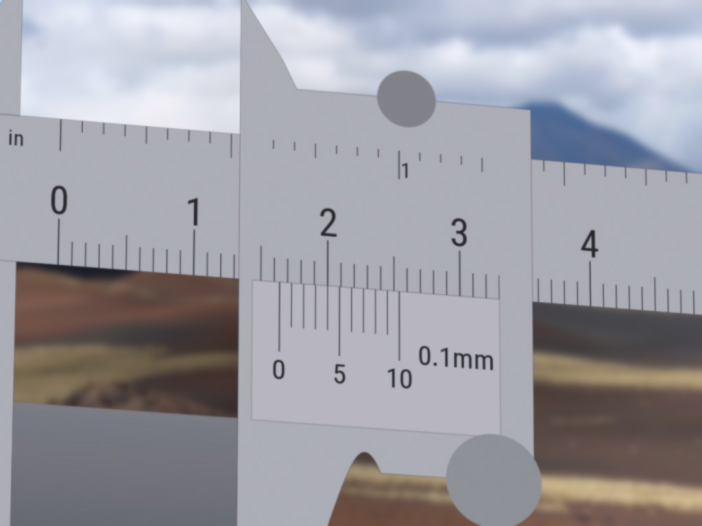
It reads 16.4 mm
